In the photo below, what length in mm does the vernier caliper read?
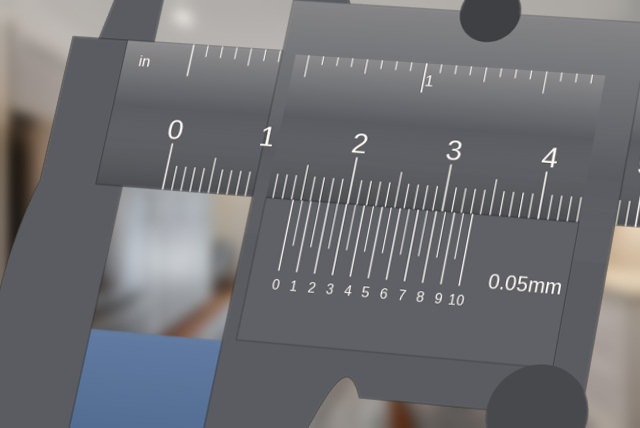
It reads 14.2 mm
